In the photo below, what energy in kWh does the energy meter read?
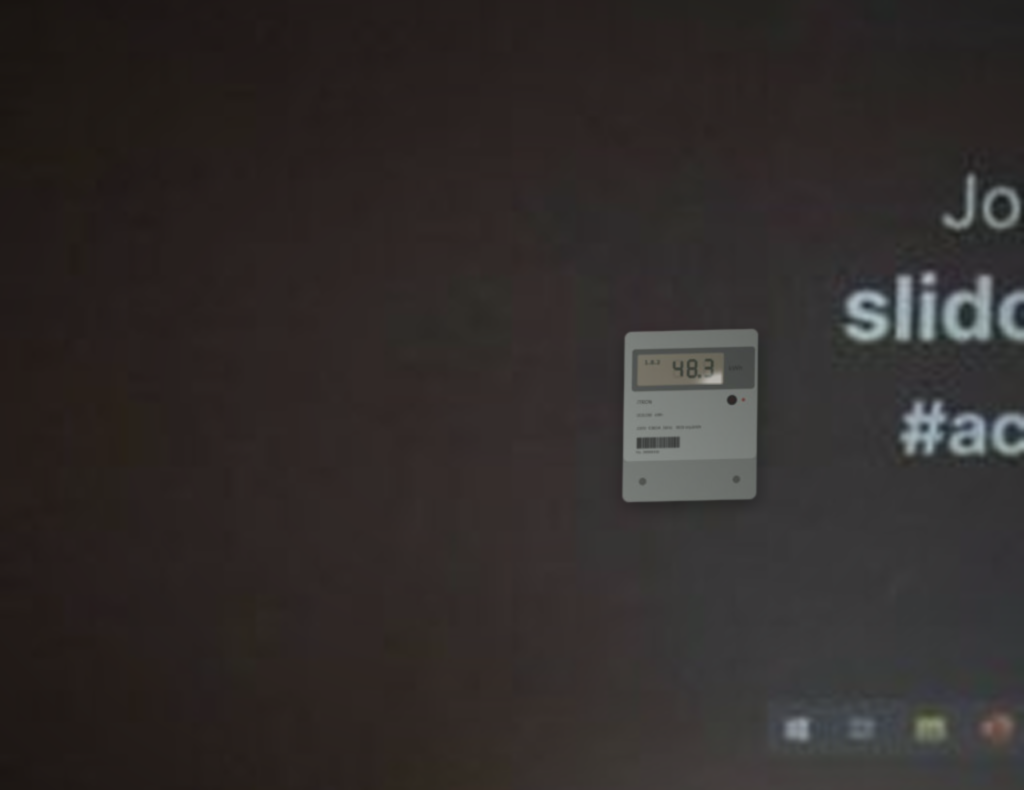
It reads 48.3 kWh
